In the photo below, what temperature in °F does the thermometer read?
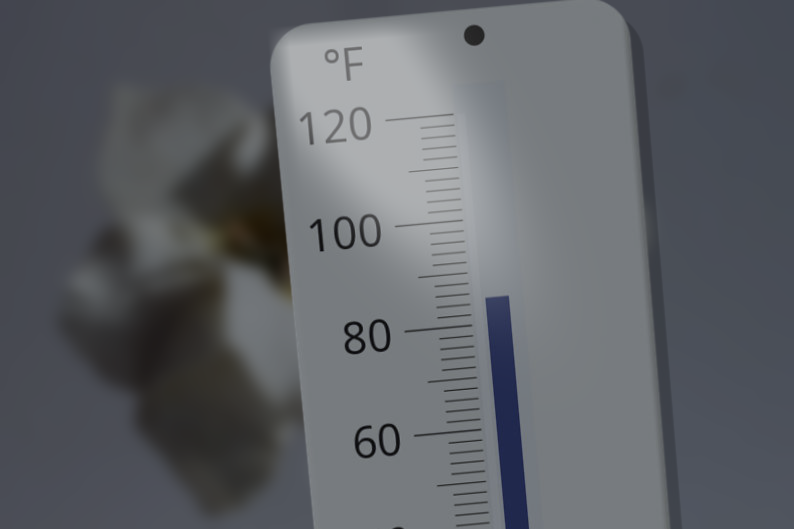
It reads 85 °F
